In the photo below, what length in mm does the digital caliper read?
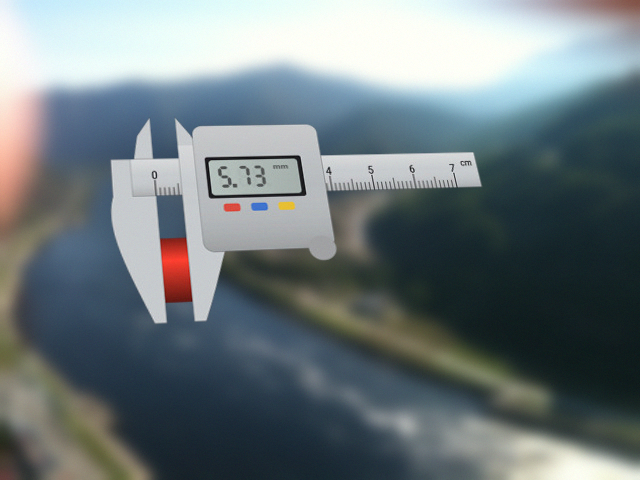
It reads 5.73 mm
